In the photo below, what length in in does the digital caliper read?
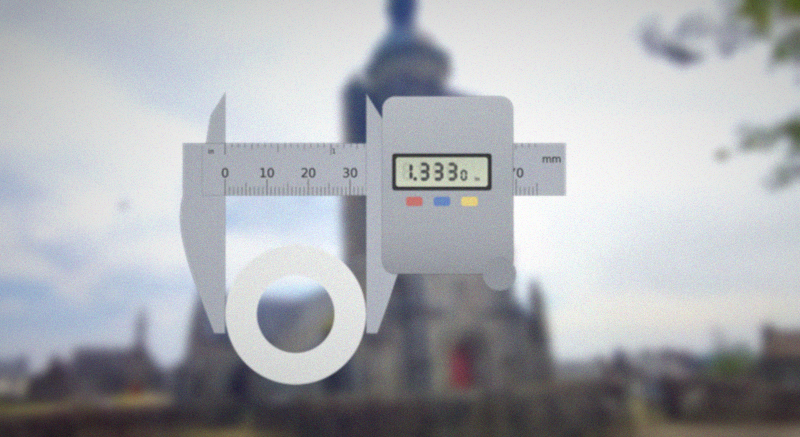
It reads 1.3330 in
